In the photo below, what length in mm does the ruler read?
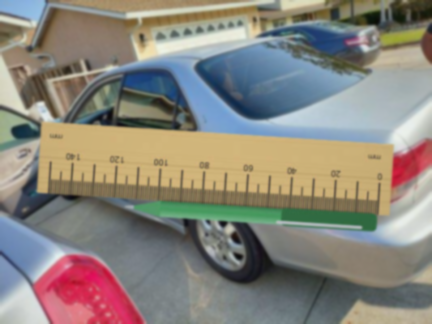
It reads 115 mm
